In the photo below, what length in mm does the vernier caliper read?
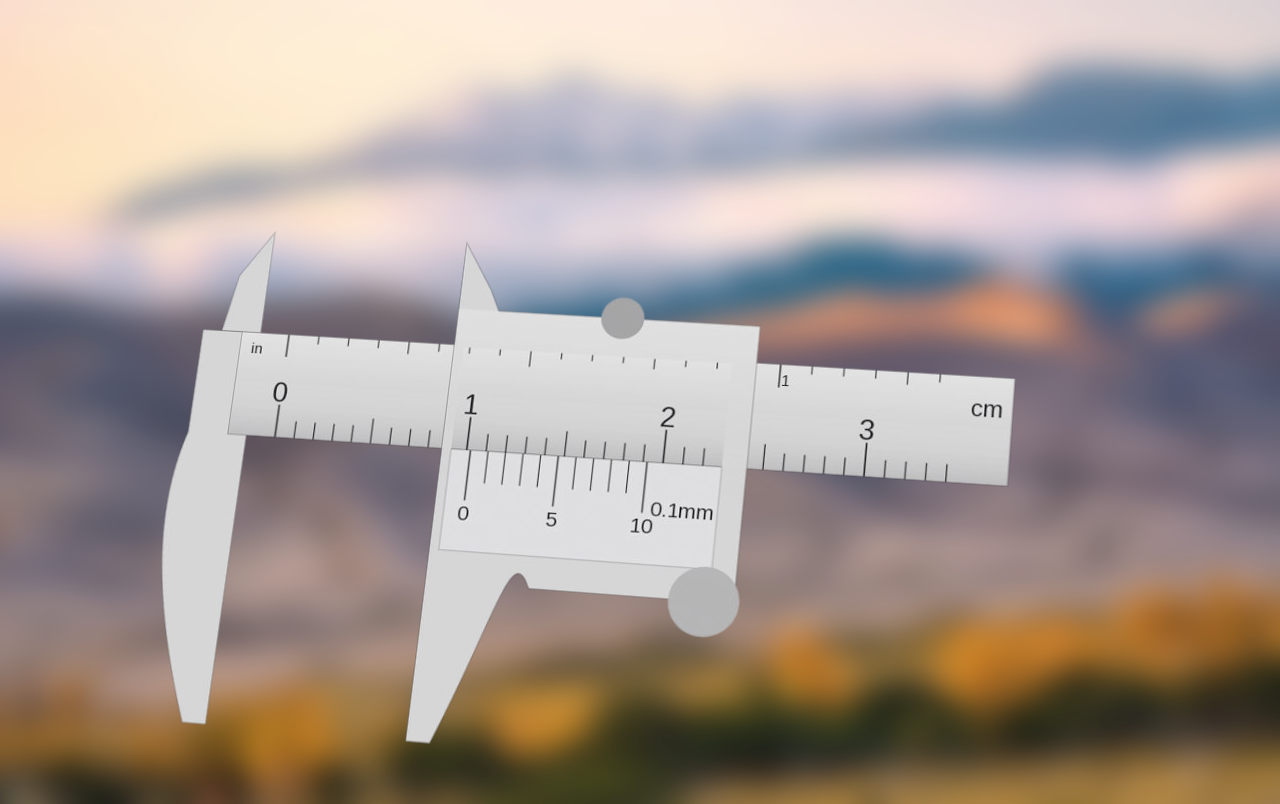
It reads 10.2 mm
